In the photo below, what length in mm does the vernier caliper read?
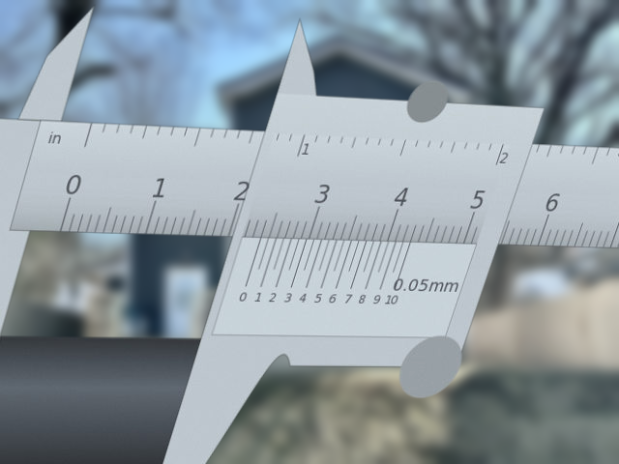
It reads 24.0 mm
